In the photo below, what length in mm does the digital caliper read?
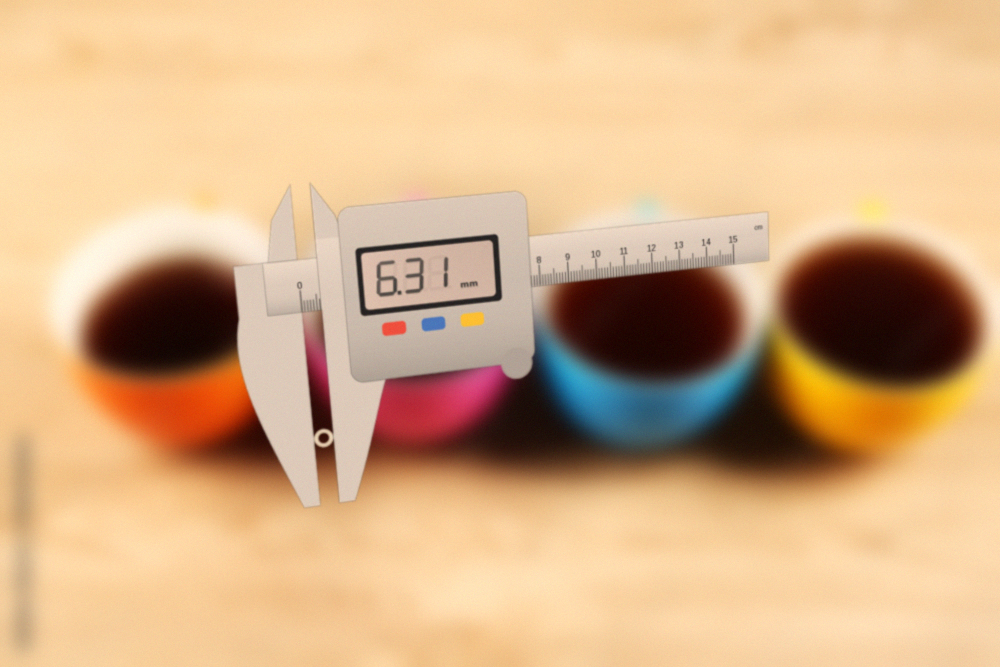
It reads 6.31 mm
